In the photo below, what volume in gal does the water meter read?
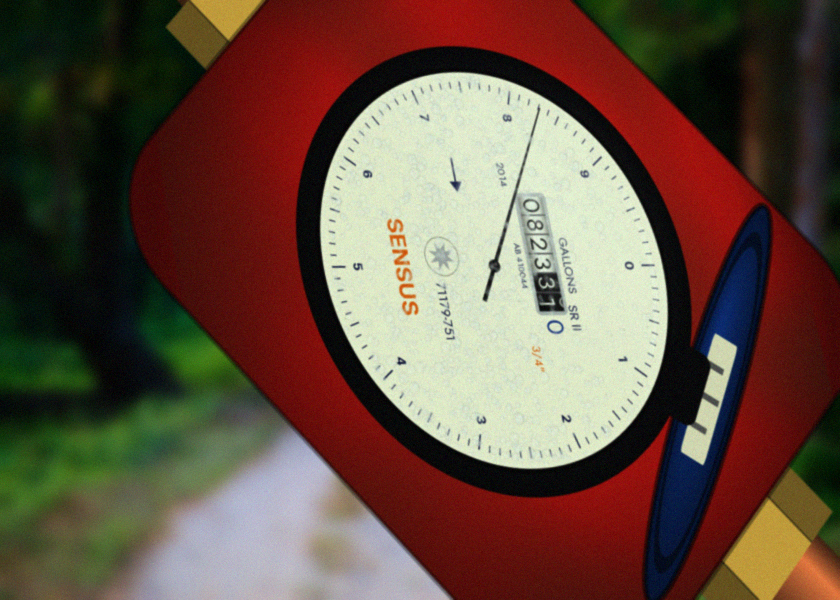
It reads 823308.3 gal
